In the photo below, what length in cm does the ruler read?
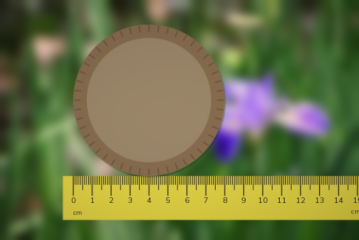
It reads 8 cm
